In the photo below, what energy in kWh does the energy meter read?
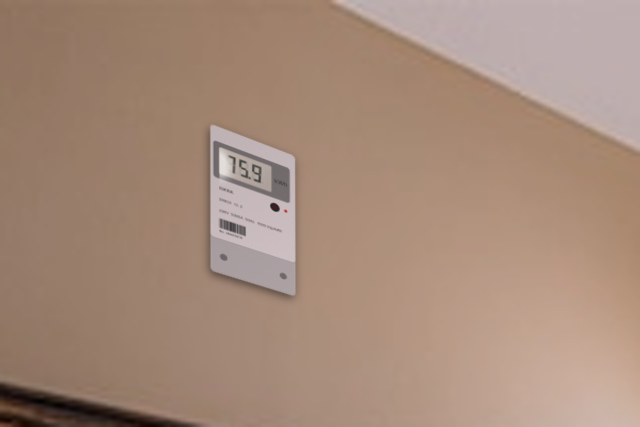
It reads 75.9 kWh
